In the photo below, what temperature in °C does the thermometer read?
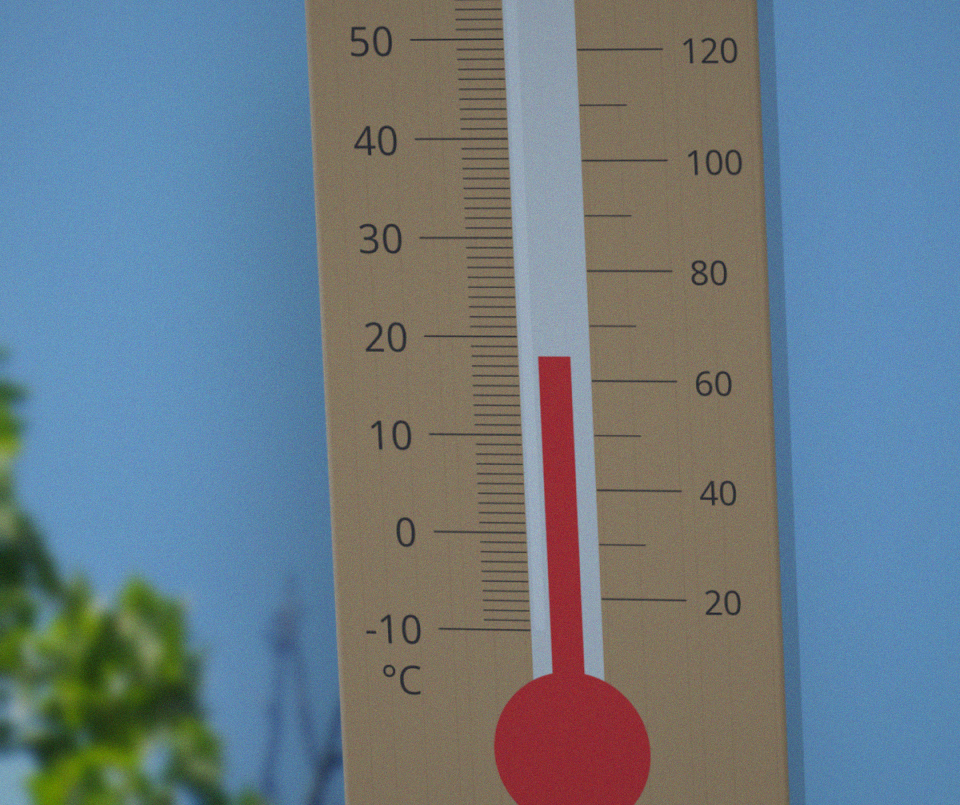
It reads 18 °C
